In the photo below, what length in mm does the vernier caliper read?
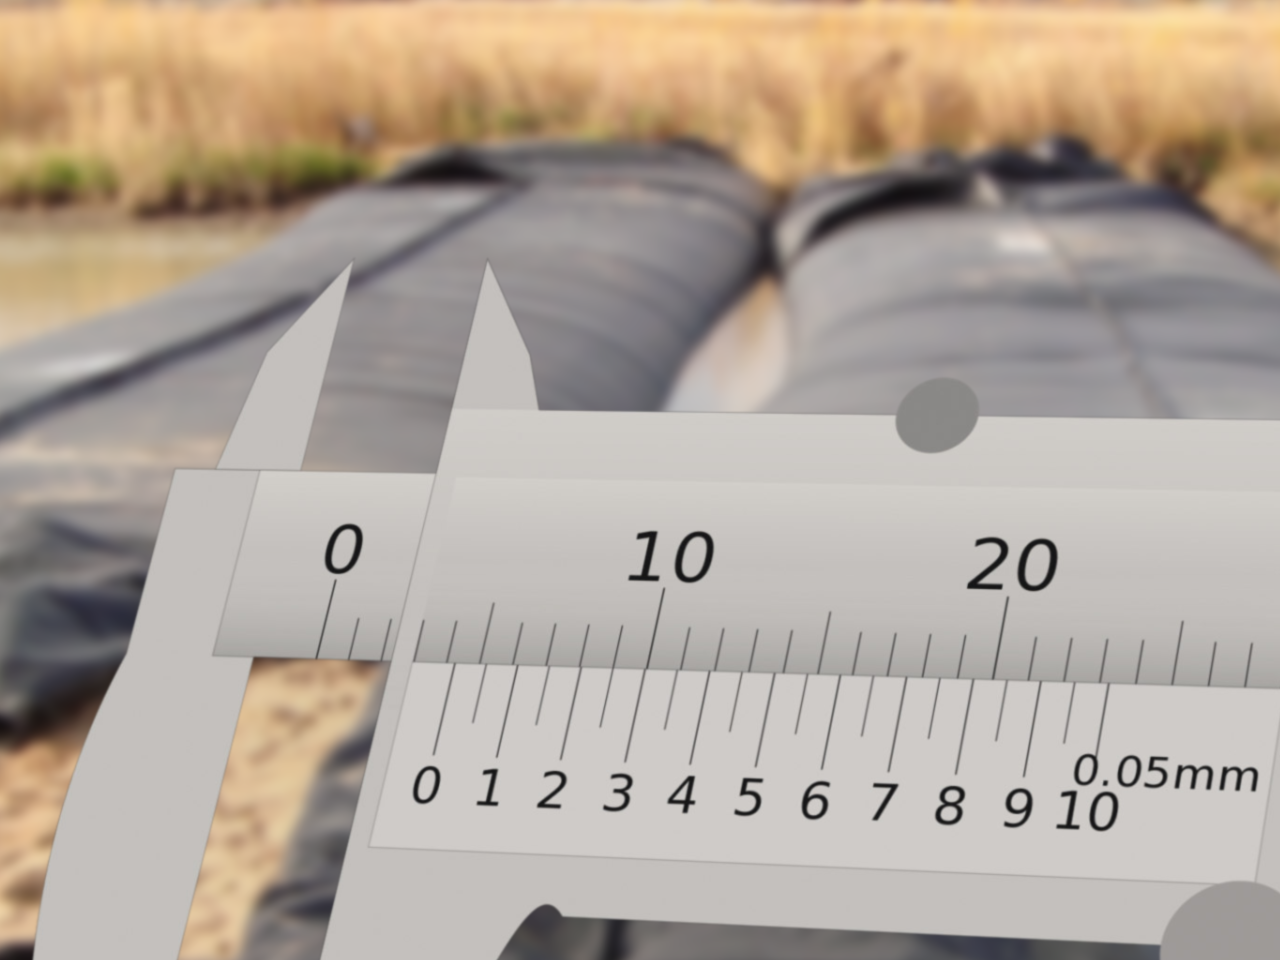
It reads 4.25 mm
